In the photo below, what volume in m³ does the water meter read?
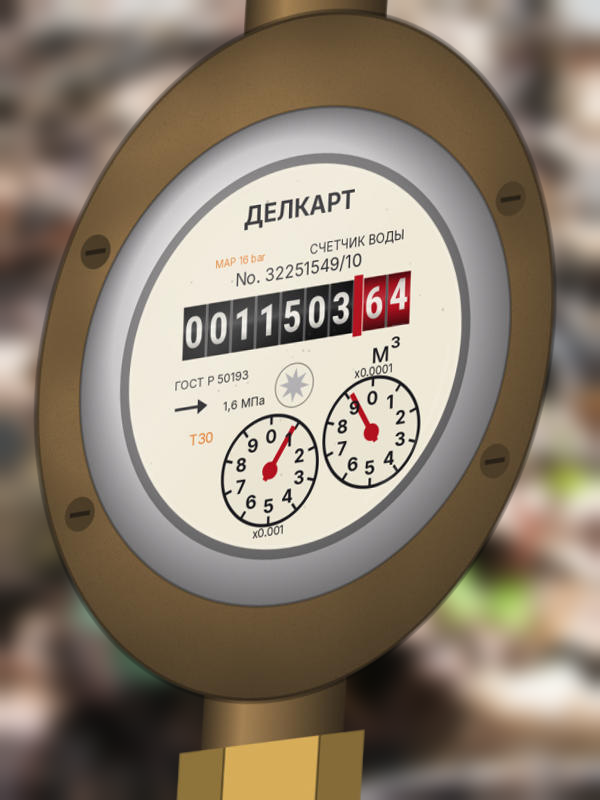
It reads 11503.6409 m³
